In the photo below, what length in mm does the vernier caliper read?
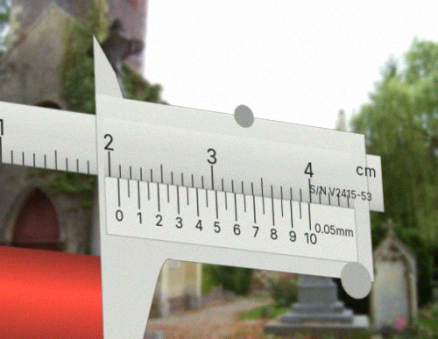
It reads 20.8 mm
